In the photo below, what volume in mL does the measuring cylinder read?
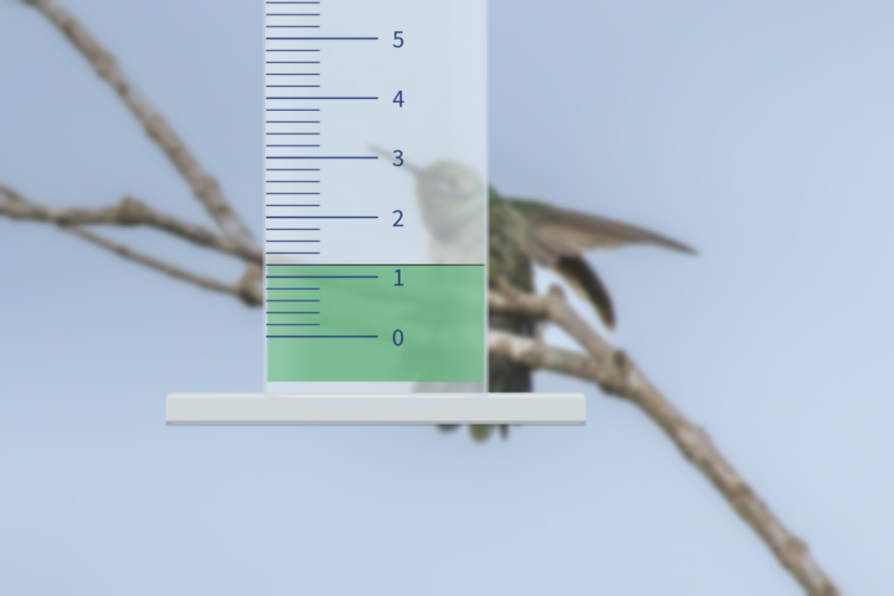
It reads 1.2 mL
